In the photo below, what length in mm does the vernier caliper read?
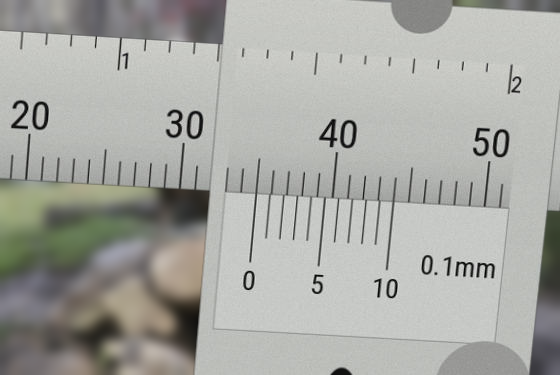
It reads 35.0 mm
